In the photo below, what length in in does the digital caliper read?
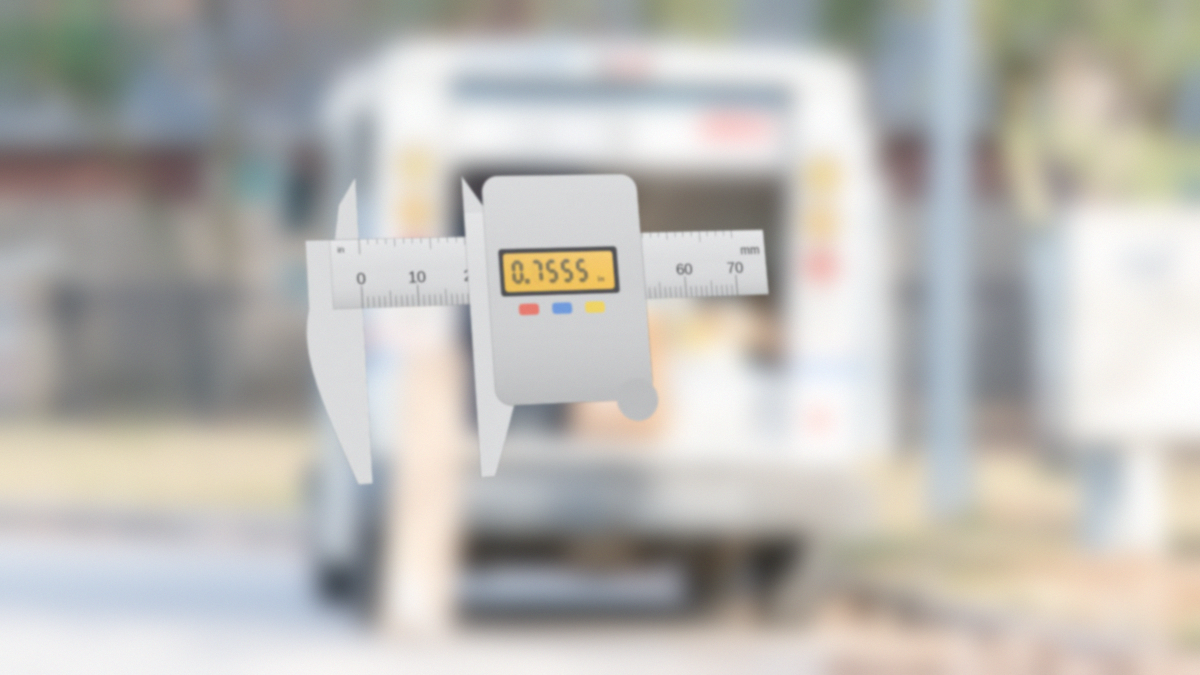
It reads 0.7555 in
